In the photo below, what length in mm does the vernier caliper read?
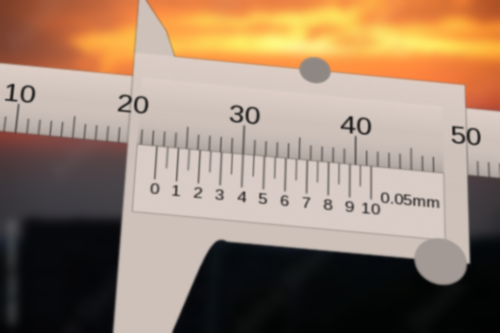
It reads 22.4 mm
